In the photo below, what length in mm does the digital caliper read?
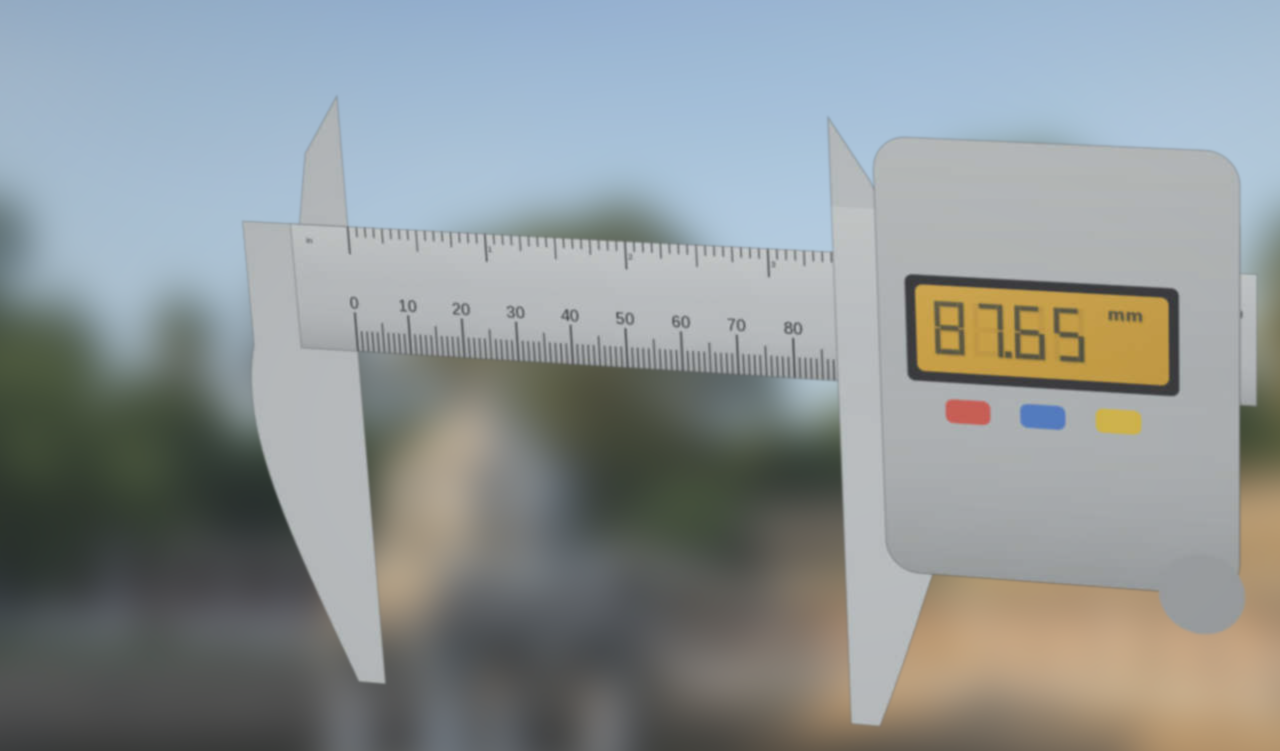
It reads 87.65 mm
